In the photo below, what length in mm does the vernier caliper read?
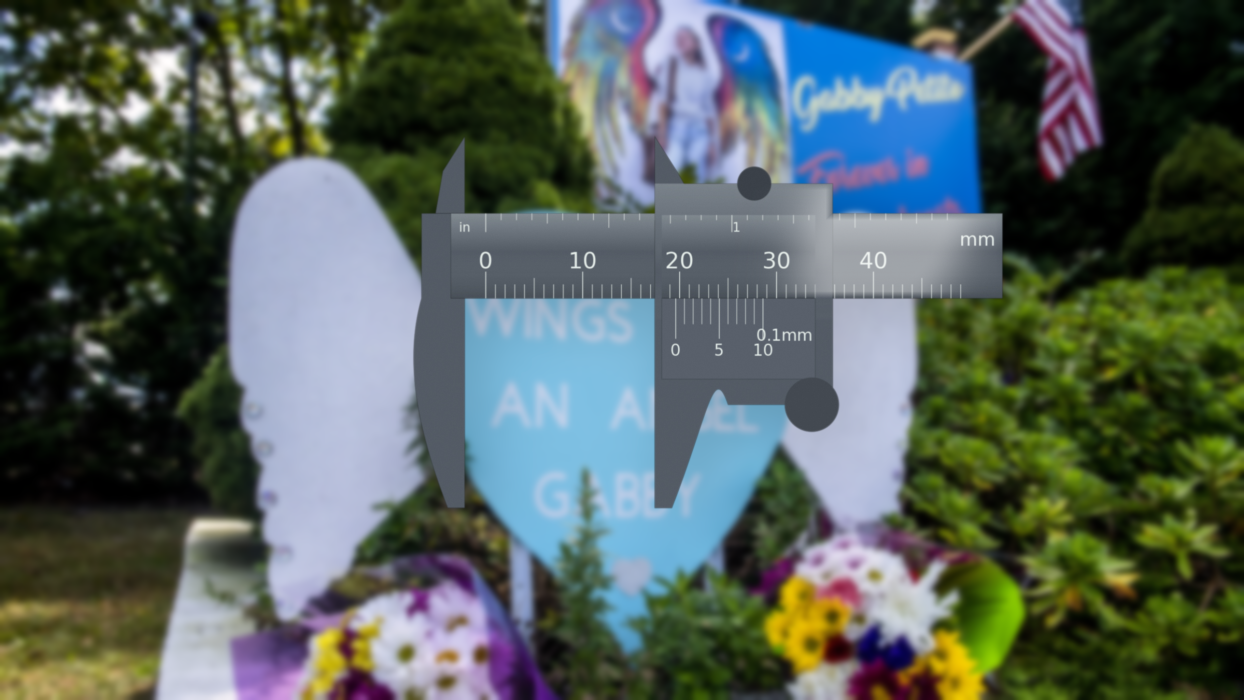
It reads 19.6 mm
